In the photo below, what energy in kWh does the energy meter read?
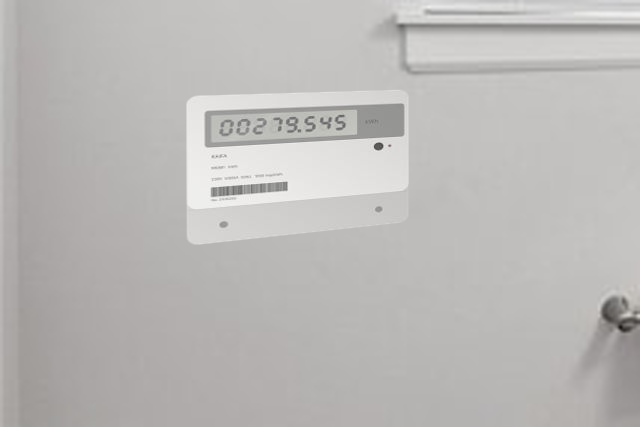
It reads 279.545 kWh
